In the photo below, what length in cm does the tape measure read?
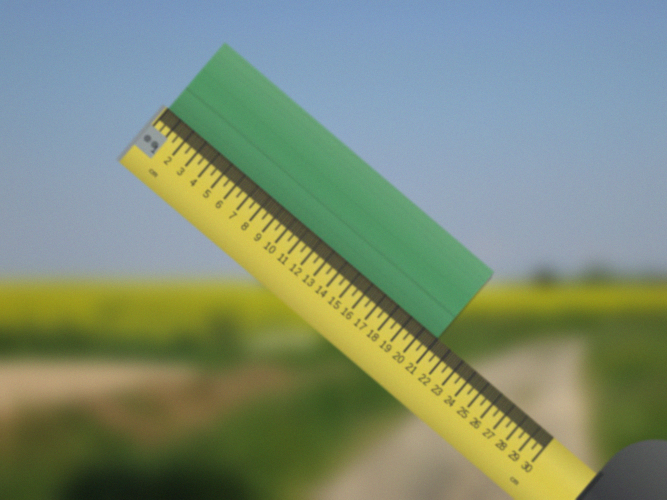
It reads 21 cm
